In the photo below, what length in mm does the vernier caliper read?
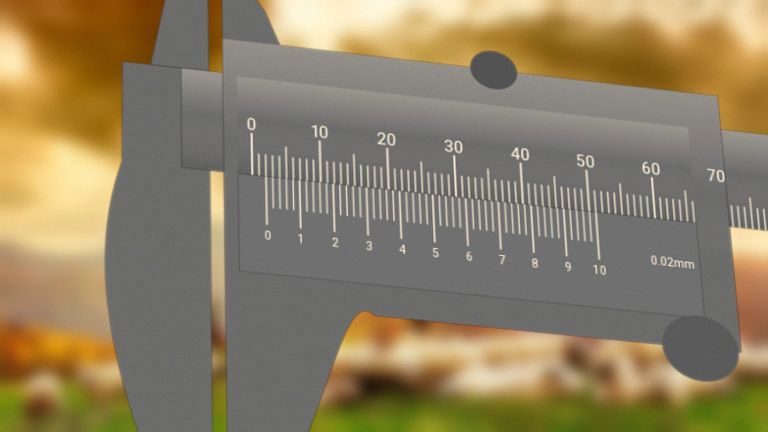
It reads 2.0 mm
